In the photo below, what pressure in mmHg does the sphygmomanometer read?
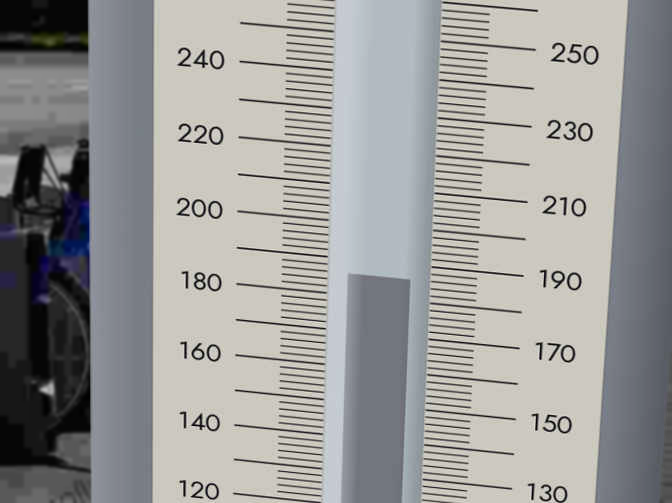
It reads 186 mmHg
